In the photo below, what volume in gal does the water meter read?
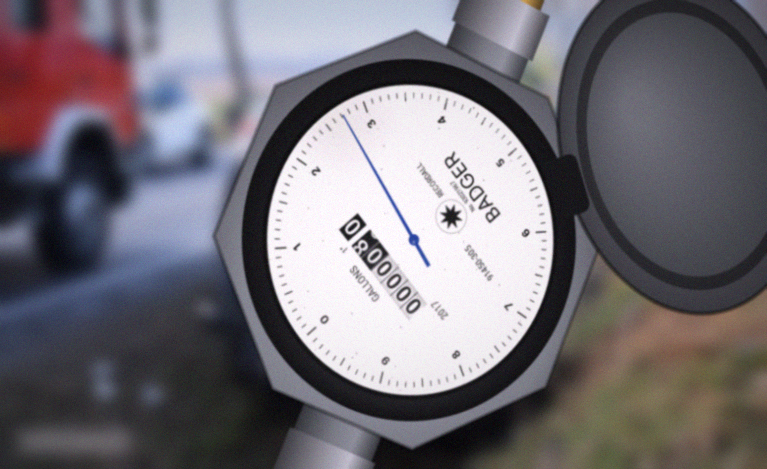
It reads 82.7 gal
